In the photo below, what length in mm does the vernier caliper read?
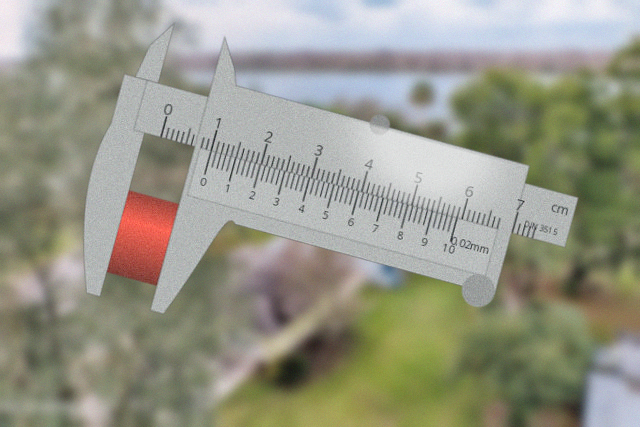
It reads 10.0 mm
